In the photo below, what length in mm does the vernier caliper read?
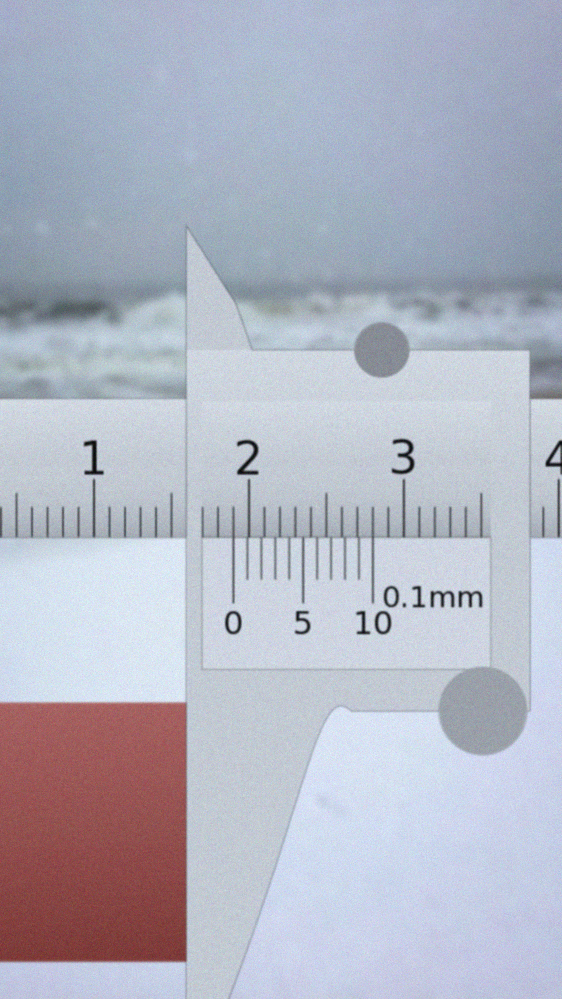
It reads 19.0 mm
